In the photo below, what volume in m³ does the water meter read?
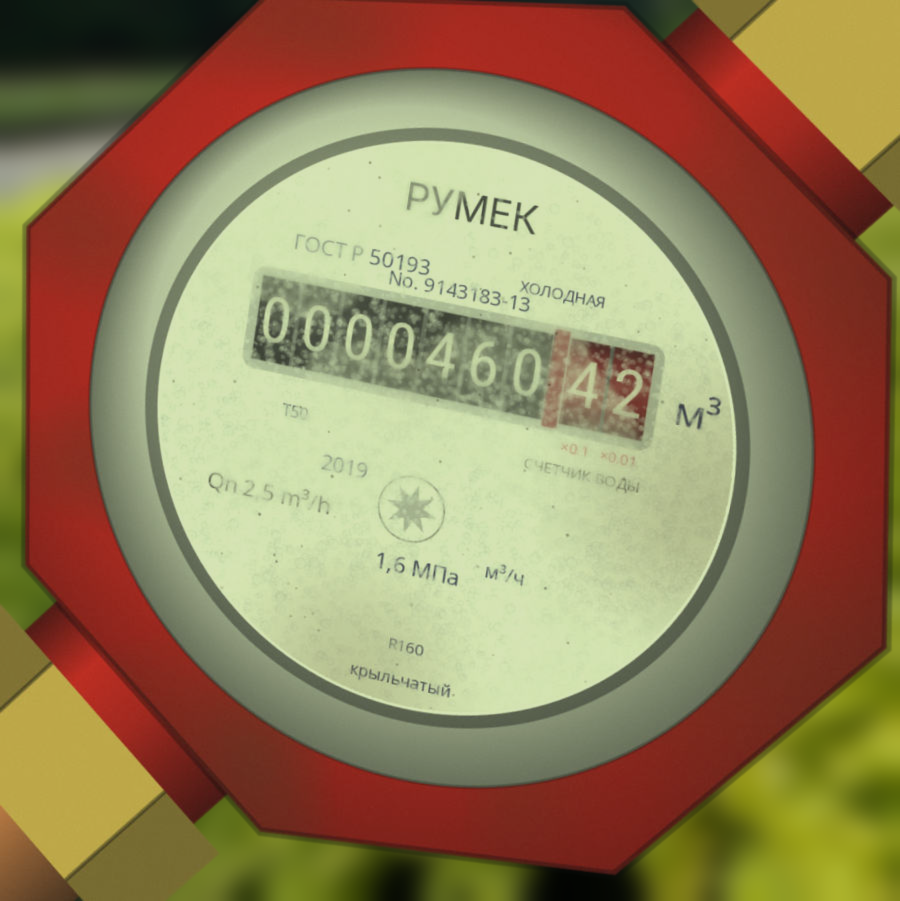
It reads 460.42 m³
